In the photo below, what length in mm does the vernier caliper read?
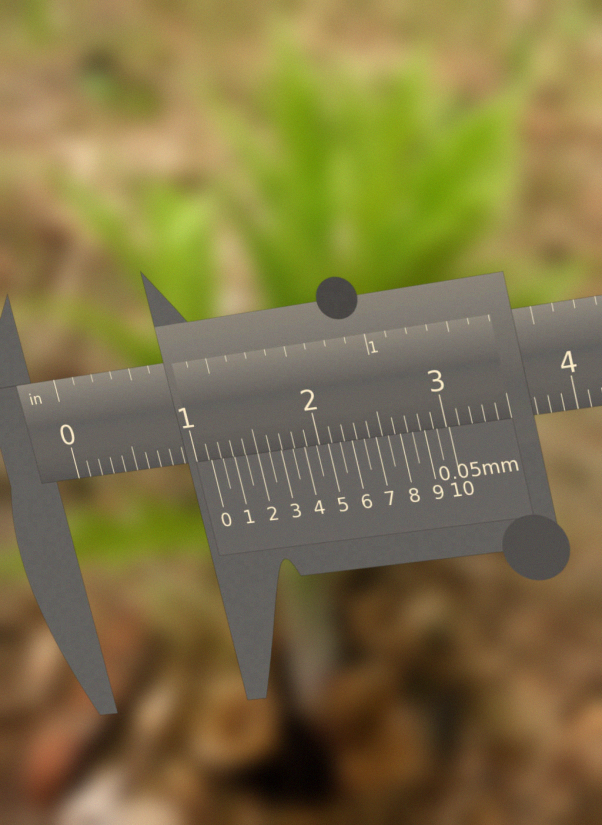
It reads 11.2 mm
